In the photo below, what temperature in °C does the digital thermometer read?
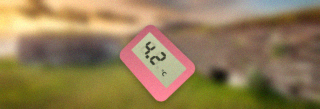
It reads 4.2 °C
